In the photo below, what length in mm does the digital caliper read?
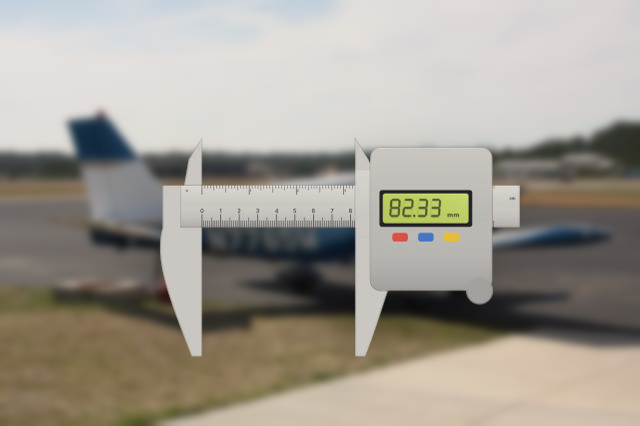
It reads 82.33 mm
